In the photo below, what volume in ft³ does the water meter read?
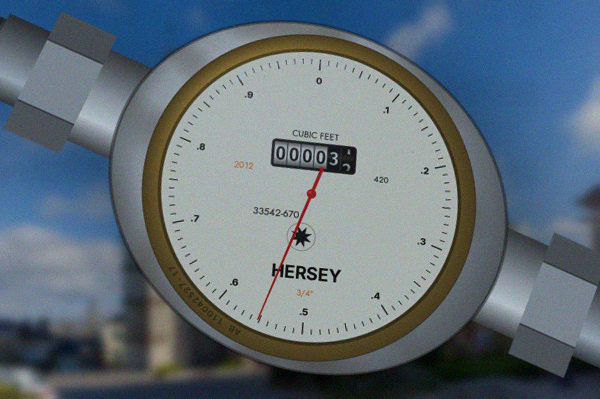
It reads 31.55 ft³
